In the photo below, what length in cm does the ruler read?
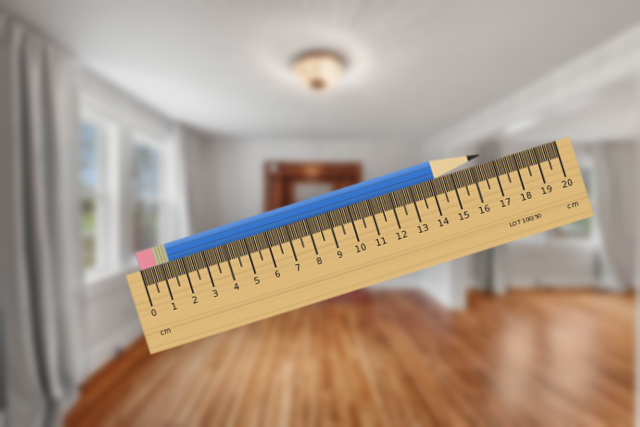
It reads 16.5 cm
